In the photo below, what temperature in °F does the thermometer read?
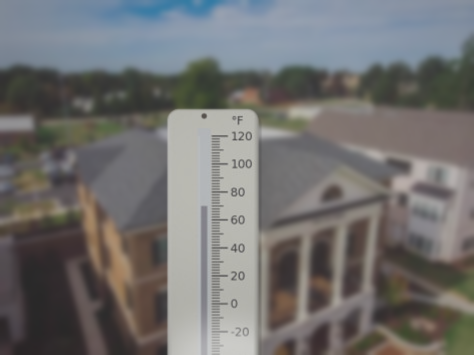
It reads 70 °F
